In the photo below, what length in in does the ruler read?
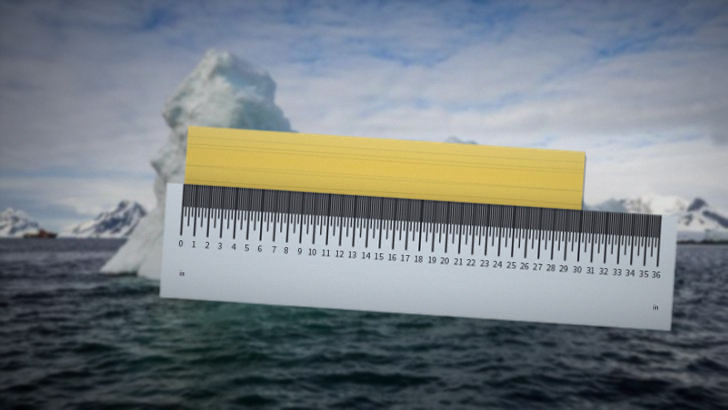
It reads 30 in
